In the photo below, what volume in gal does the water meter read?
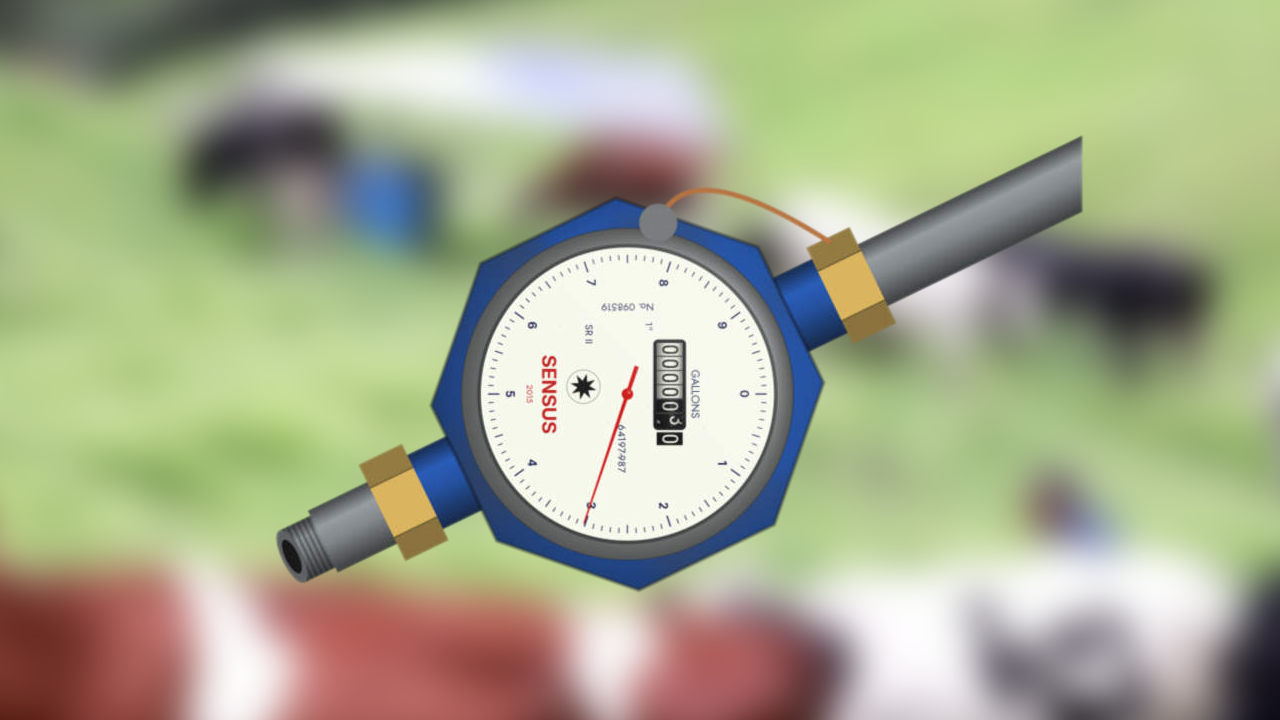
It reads 33.0 gal
